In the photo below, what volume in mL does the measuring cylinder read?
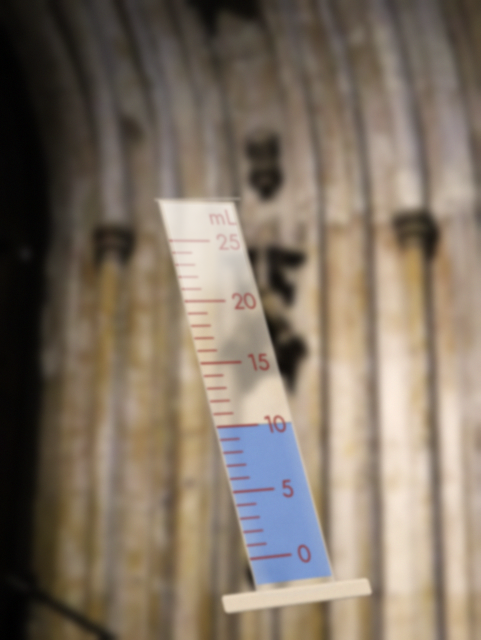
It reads 10 mL
